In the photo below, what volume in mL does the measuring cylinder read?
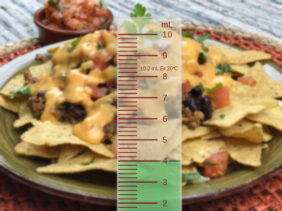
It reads 4 mL
